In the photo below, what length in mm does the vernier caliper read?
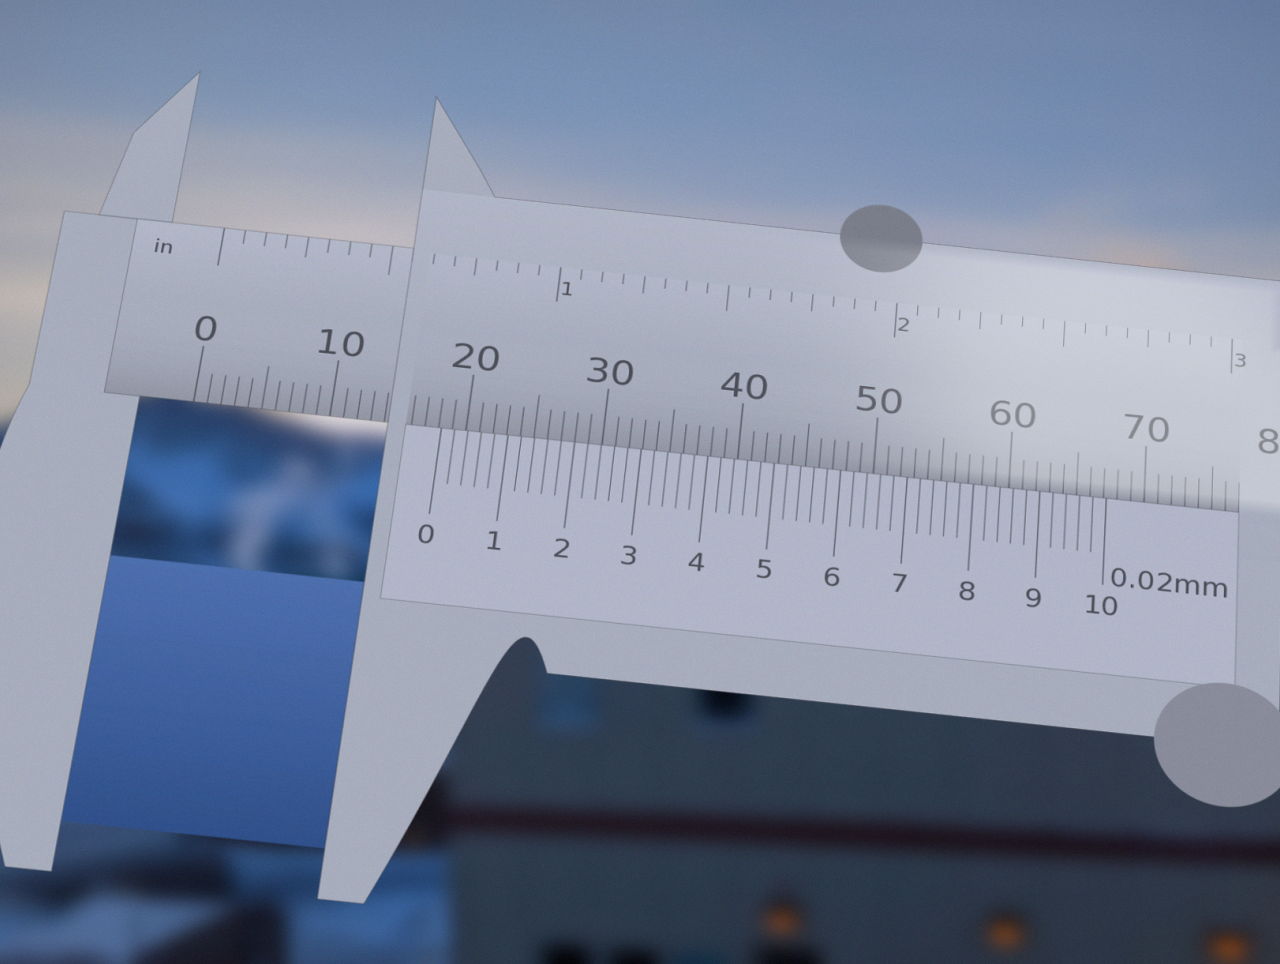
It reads 18.2 mm
